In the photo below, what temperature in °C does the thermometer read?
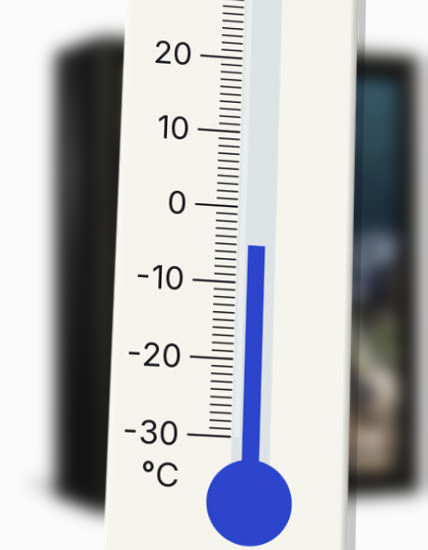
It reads -5 °C
